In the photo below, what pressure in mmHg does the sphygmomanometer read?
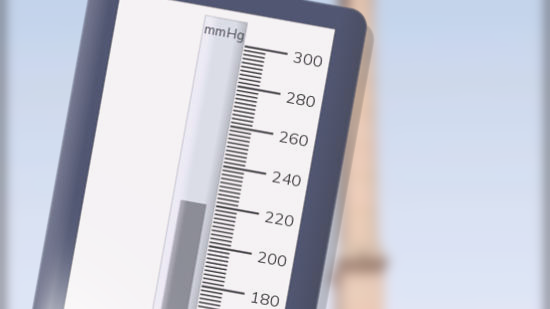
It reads 220 mmHg
